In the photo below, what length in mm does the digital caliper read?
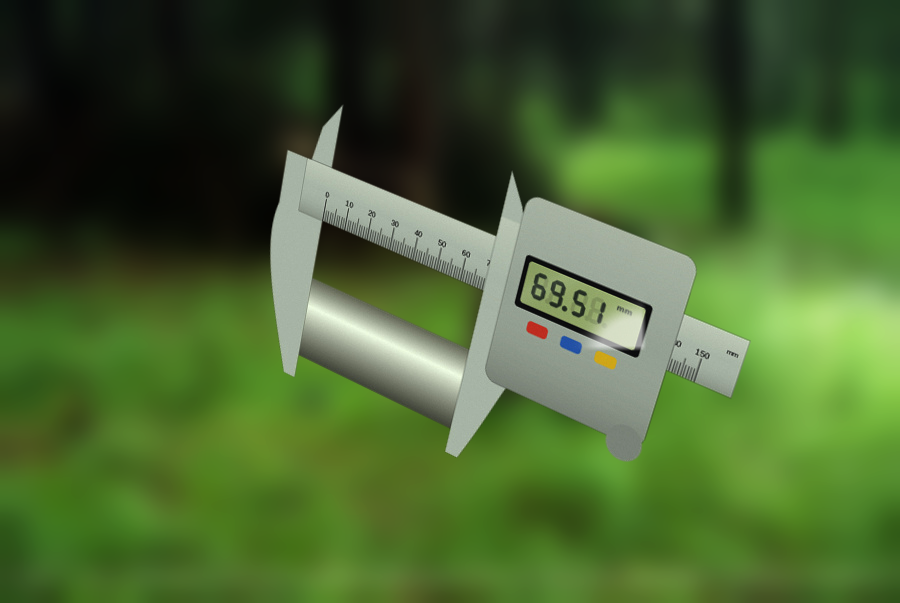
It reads 69.51 mm
